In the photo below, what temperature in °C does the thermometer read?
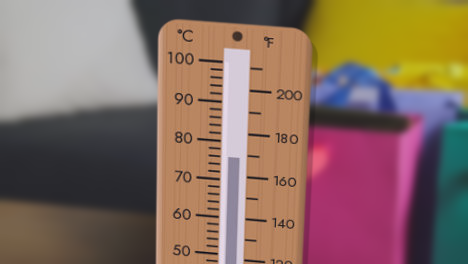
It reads 76 °C
